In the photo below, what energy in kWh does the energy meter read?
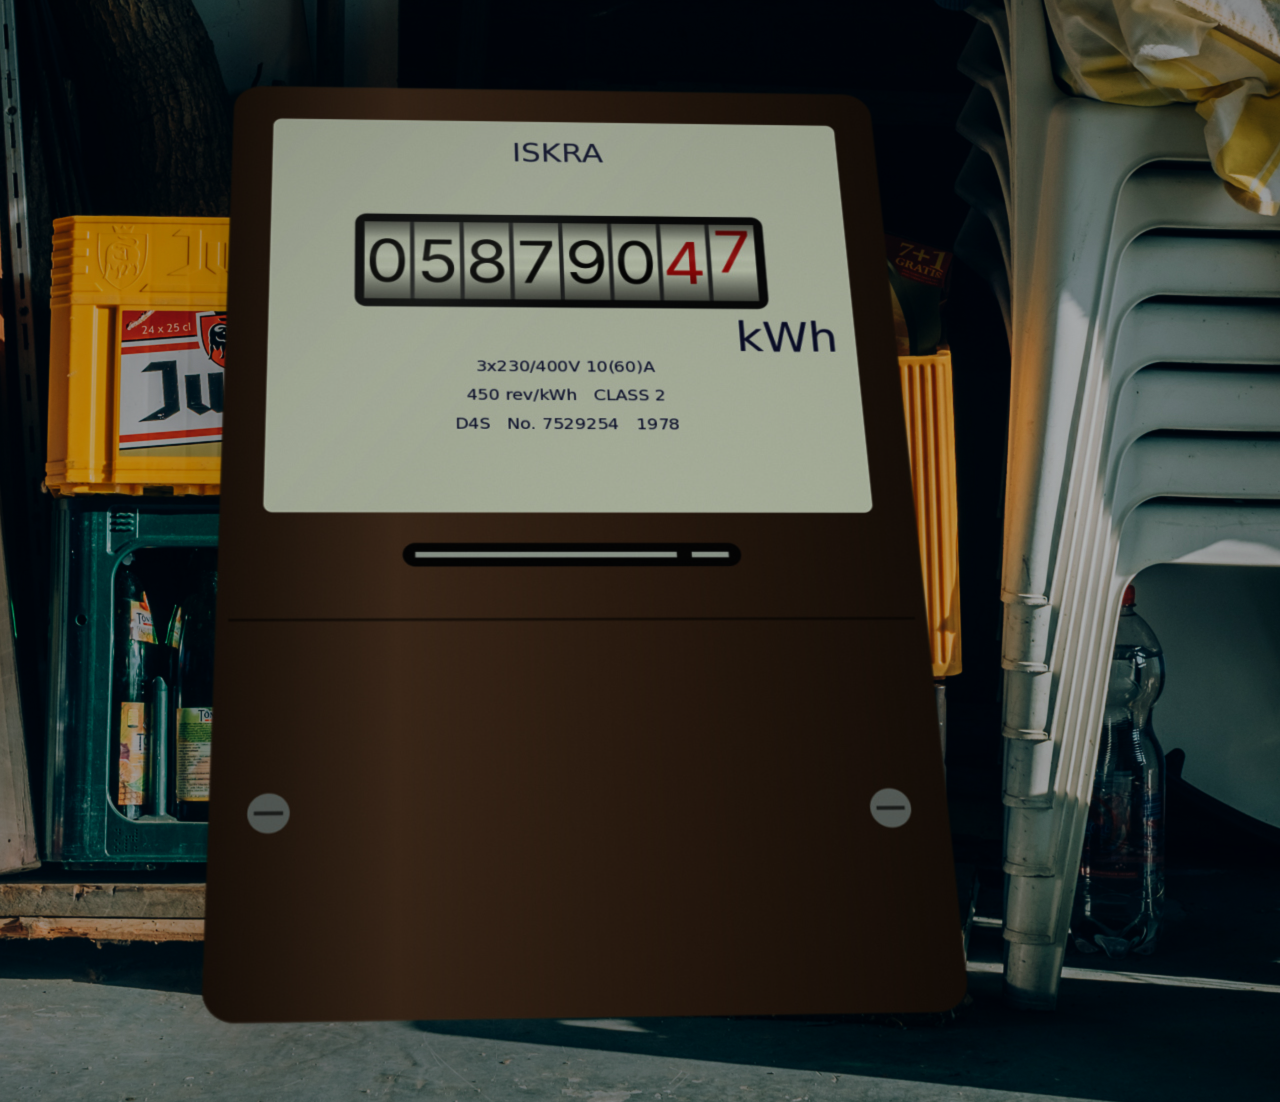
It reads 58790.47 kWh
